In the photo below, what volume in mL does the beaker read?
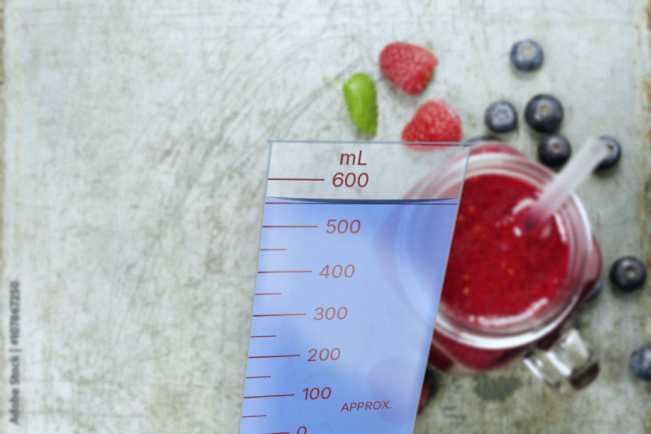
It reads 550 mL
